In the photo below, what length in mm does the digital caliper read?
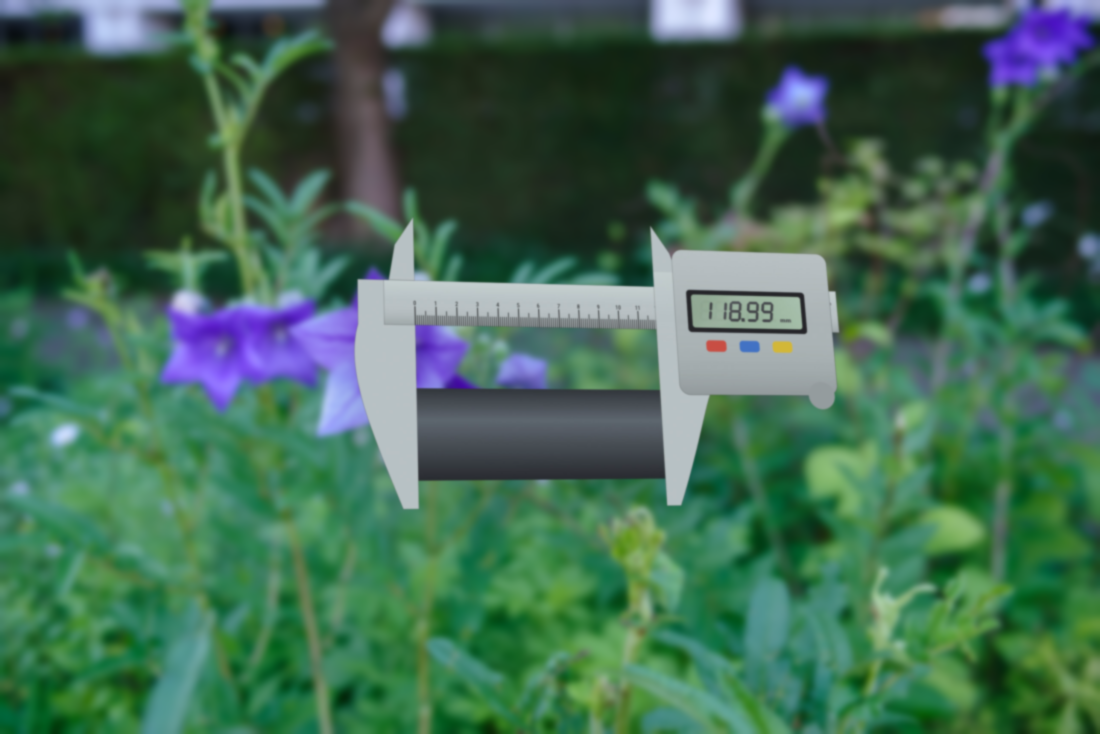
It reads 118.99 mm
